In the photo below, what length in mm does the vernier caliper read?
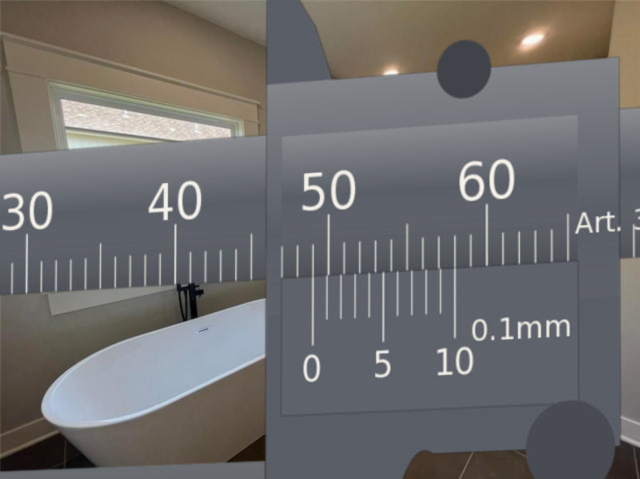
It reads 49.0 mm
